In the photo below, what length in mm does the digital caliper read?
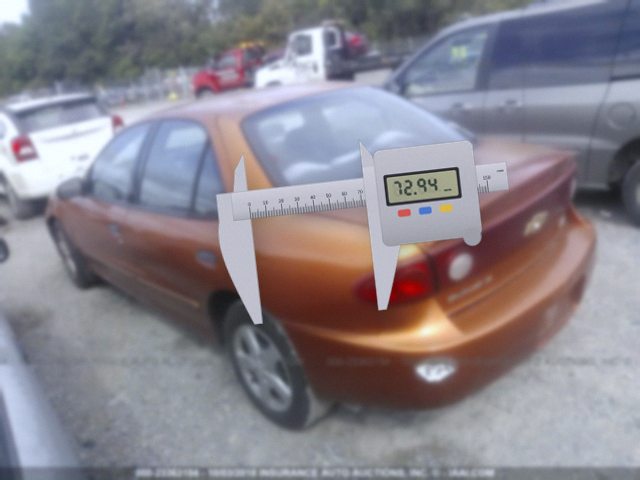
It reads 72.94 mm
